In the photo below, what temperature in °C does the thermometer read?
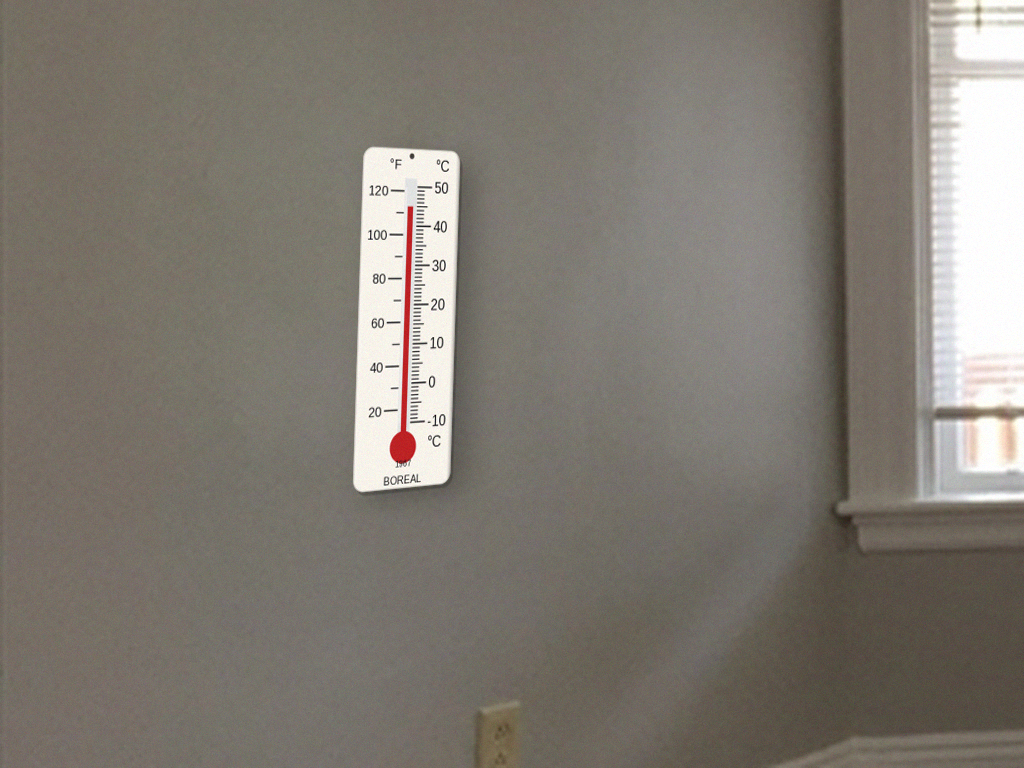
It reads 45 °C
